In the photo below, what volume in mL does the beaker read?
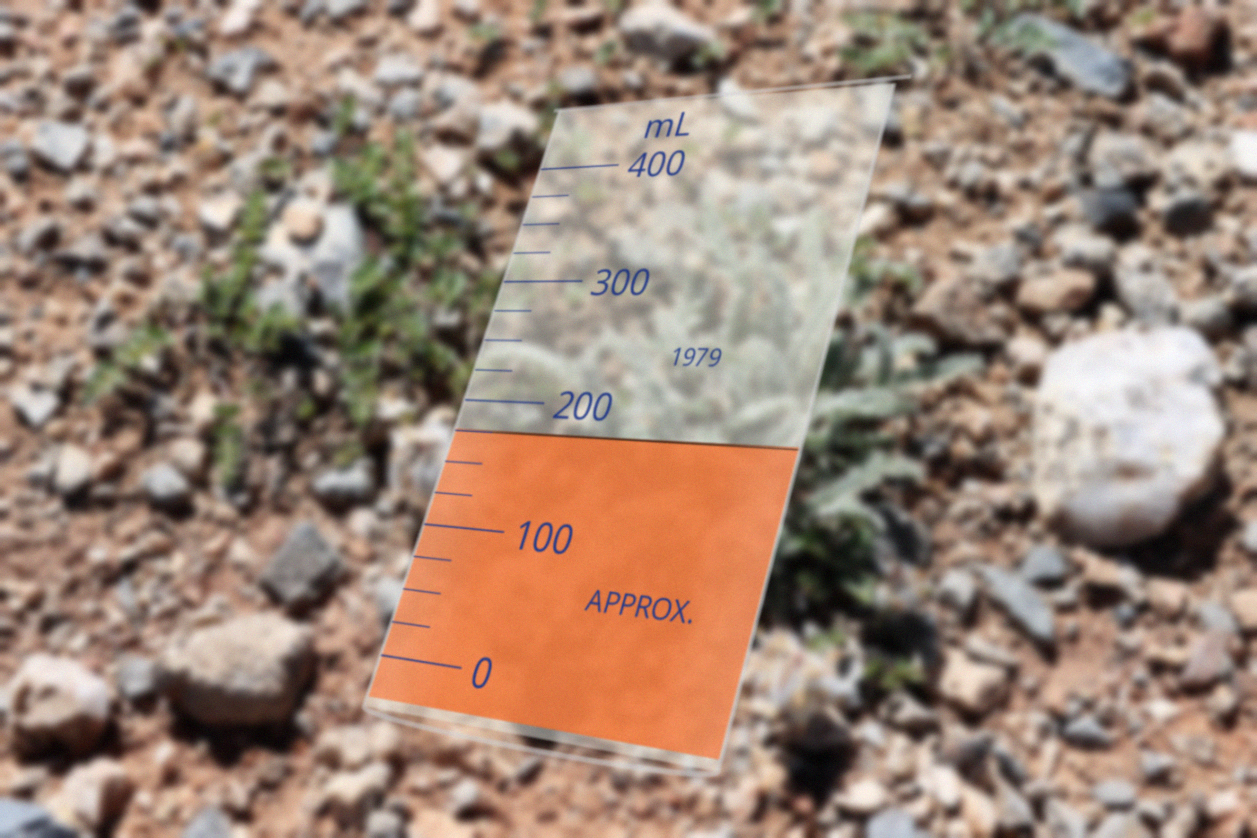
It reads 175 mL
